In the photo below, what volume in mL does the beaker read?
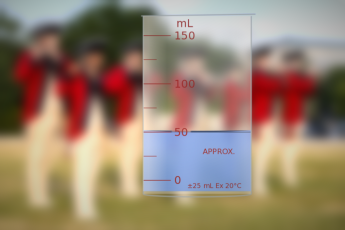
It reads 50 mL
